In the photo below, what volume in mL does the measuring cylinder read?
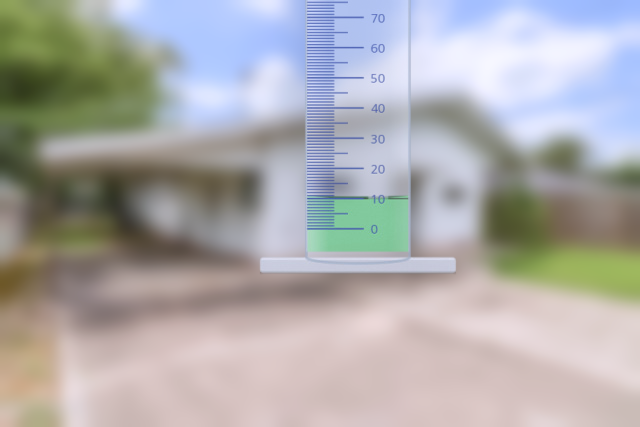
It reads 10 mL
